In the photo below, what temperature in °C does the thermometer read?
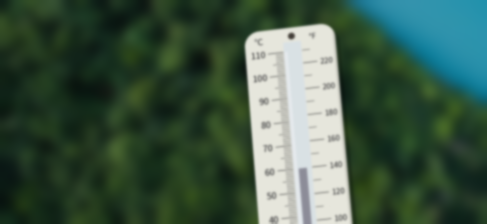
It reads 60 °C
